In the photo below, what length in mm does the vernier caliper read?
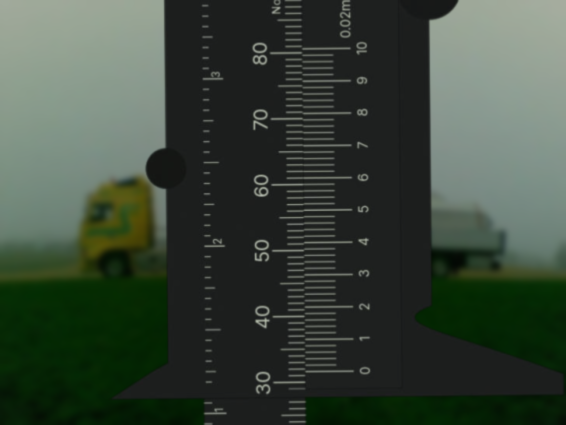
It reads 31.6 mm
